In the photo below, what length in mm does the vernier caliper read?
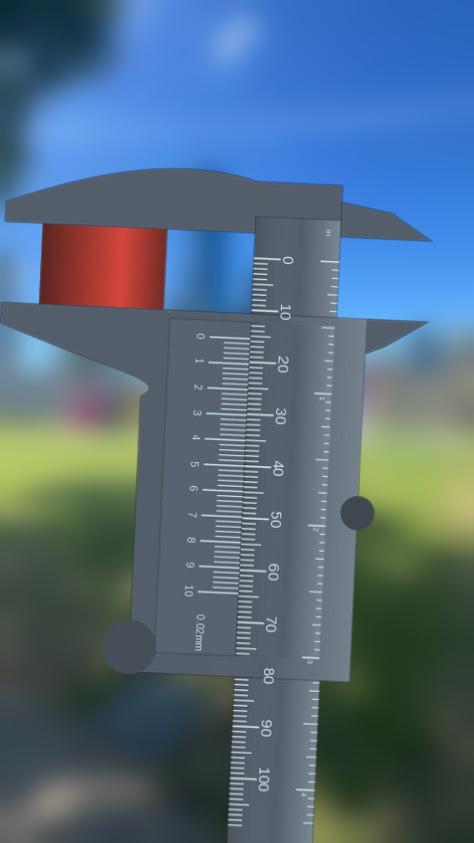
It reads 15.5 mm
